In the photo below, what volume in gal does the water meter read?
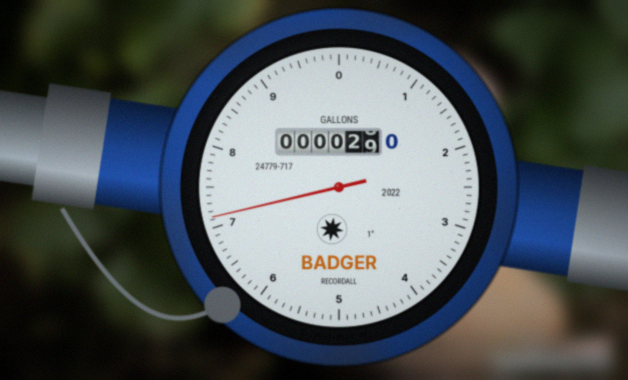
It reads 287.1 gal
